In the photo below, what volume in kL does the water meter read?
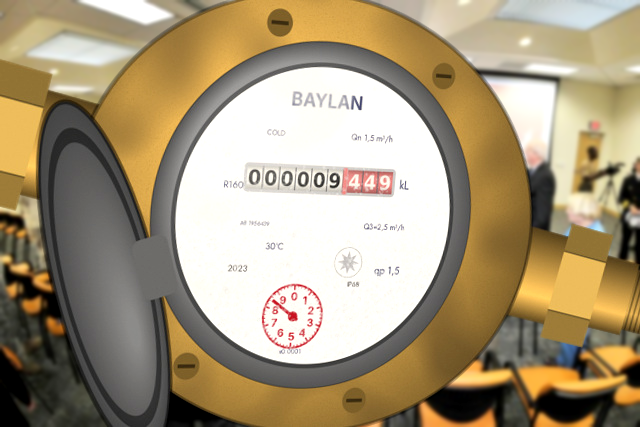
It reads 9.4498 kL
